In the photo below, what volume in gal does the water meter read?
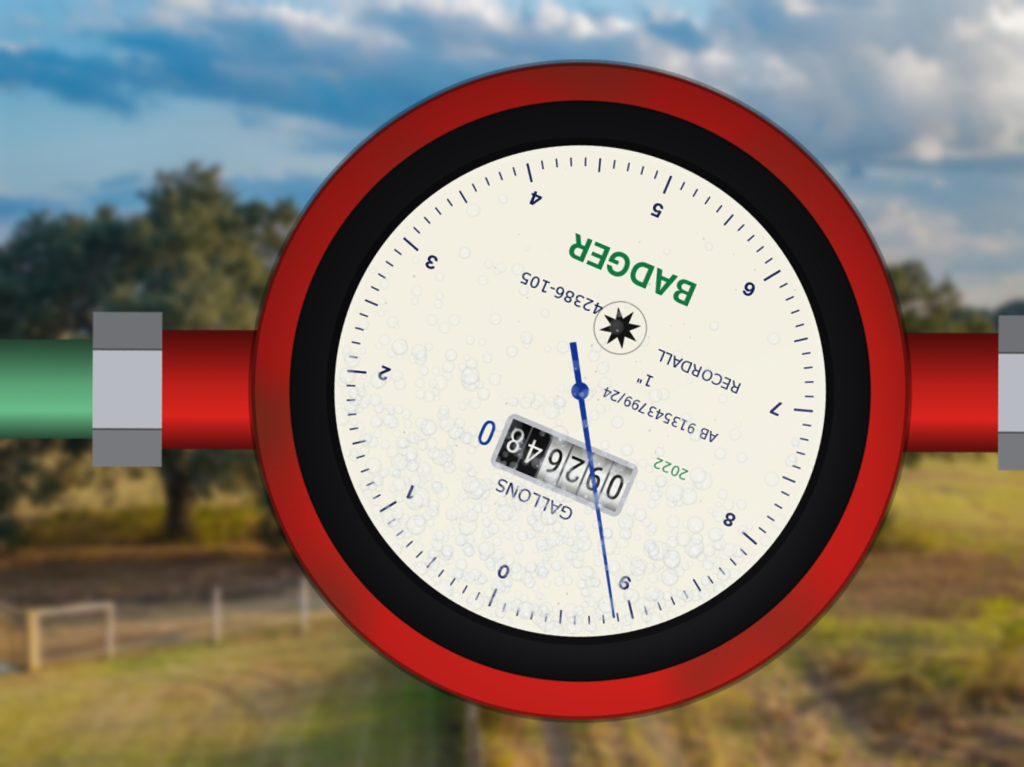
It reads 926479.1 gal
